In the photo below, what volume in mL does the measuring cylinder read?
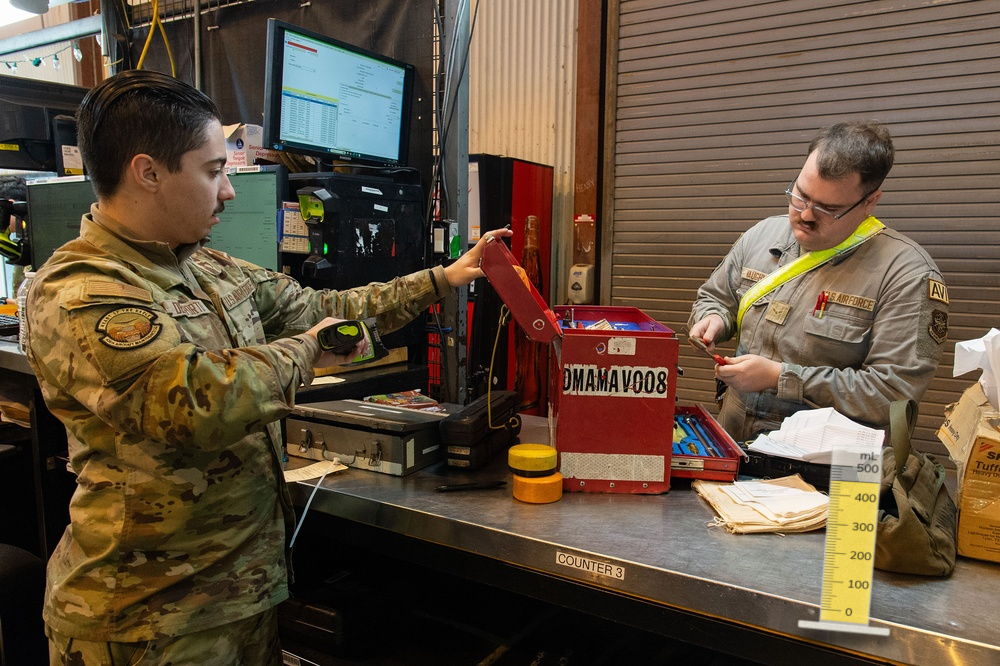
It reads 450 mL
